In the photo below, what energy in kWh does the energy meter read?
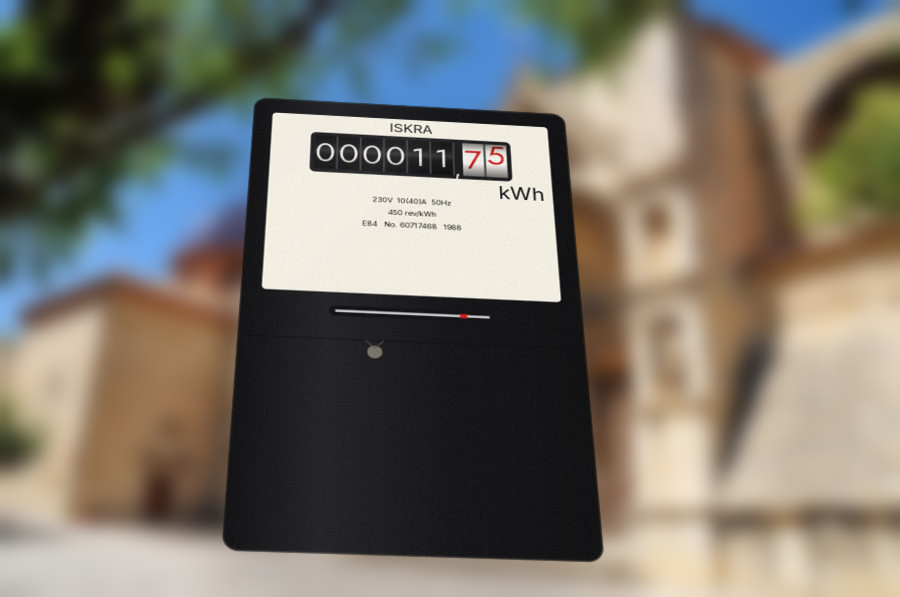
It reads 11.75 kWh
